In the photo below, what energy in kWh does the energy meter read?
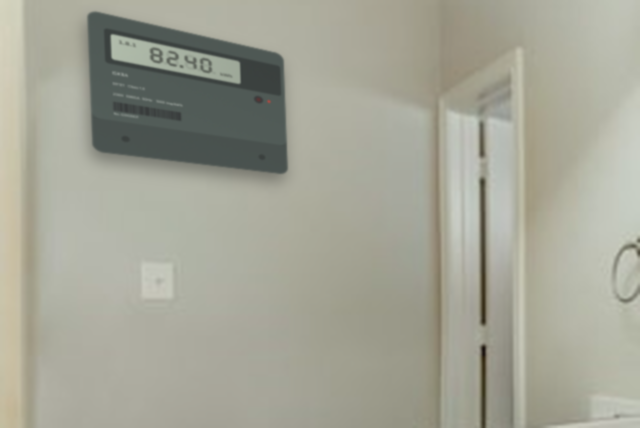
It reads 82.40 kWh
